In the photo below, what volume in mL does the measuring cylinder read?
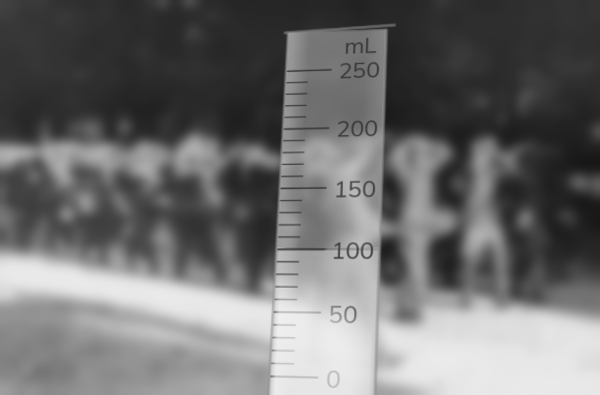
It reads 100 mL
